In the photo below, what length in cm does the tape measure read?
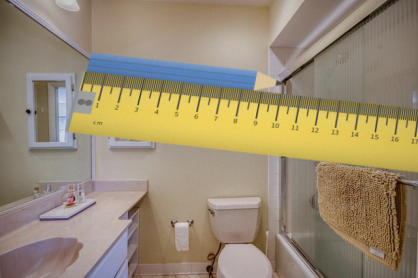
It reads 10 cm
